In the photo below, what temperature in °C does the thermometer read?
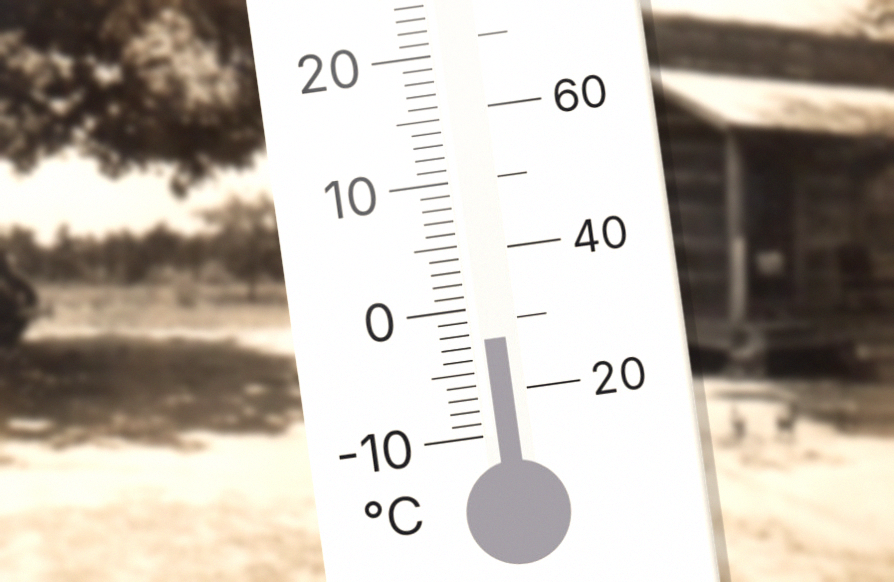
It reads -2.5 °C
